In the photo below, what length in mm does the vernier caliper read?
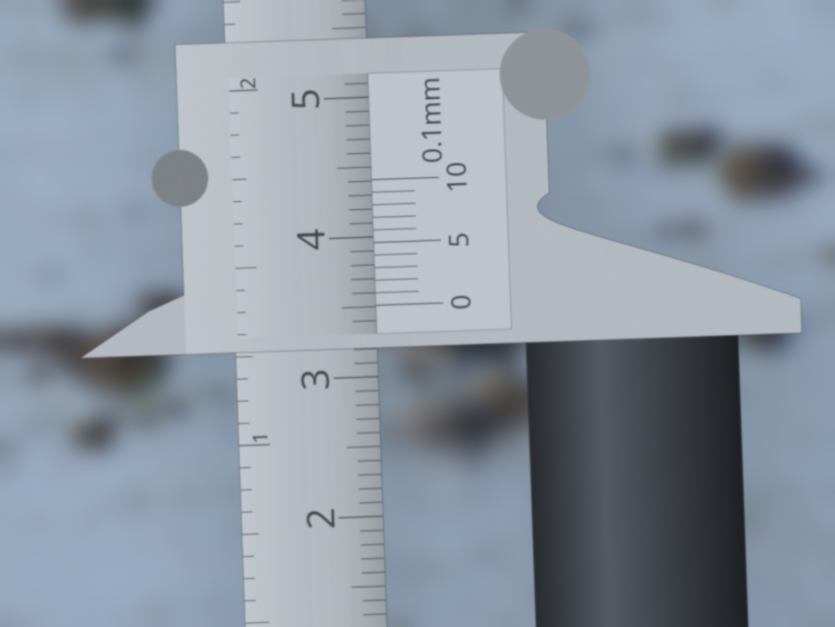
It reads 35.1 mm
